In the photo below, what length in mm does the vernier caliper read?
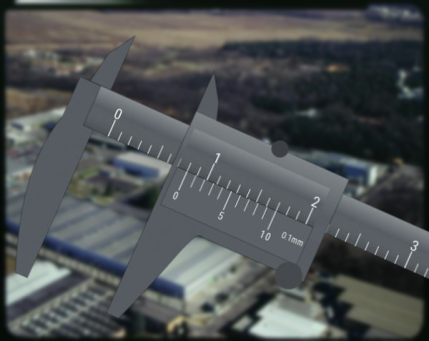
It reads 8.0 mm
